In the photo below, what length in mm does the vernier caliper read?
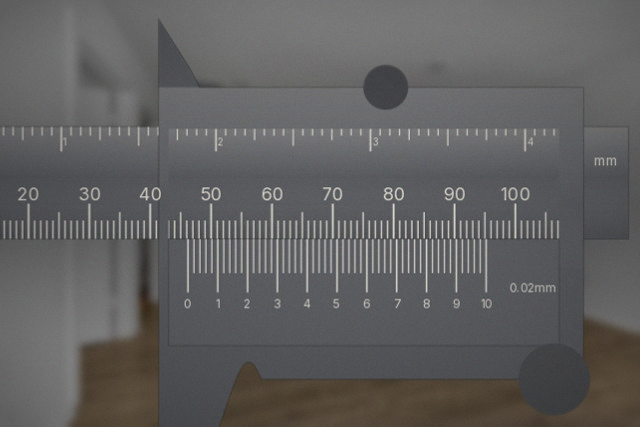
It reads 46.2 mm
